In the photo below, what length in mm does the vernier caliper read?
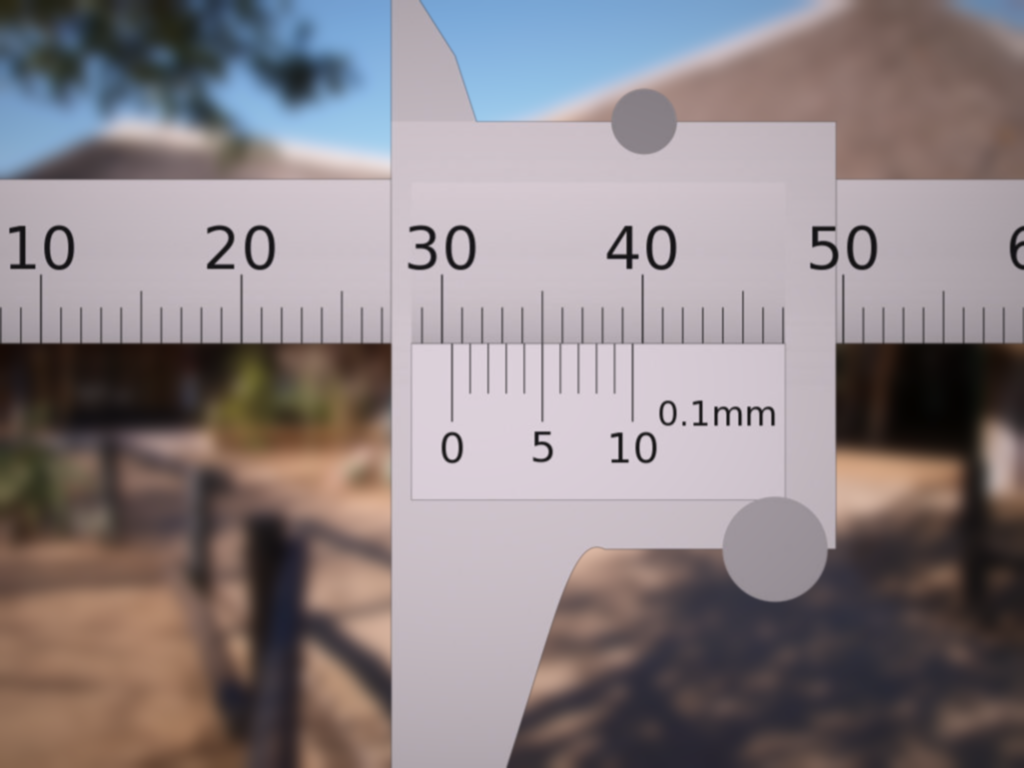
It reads 30.5 mm
